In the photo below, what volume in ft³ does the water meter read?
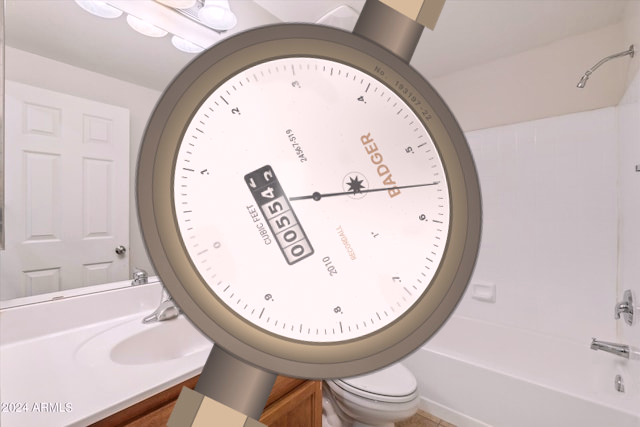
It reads 5542.55 ft³
